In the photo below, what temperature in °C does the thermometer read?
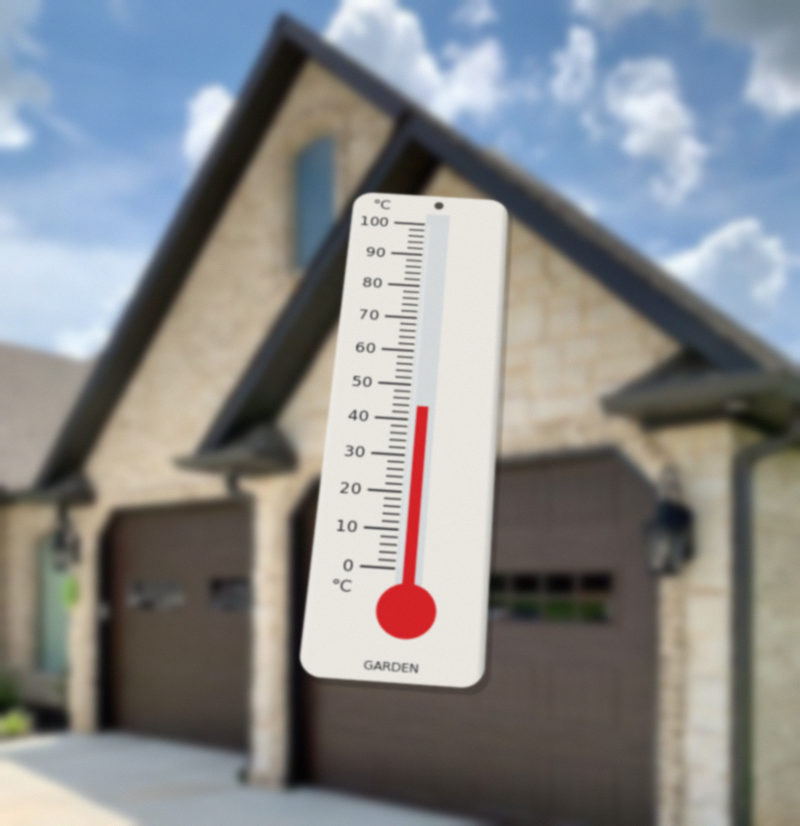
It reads 44 °C
